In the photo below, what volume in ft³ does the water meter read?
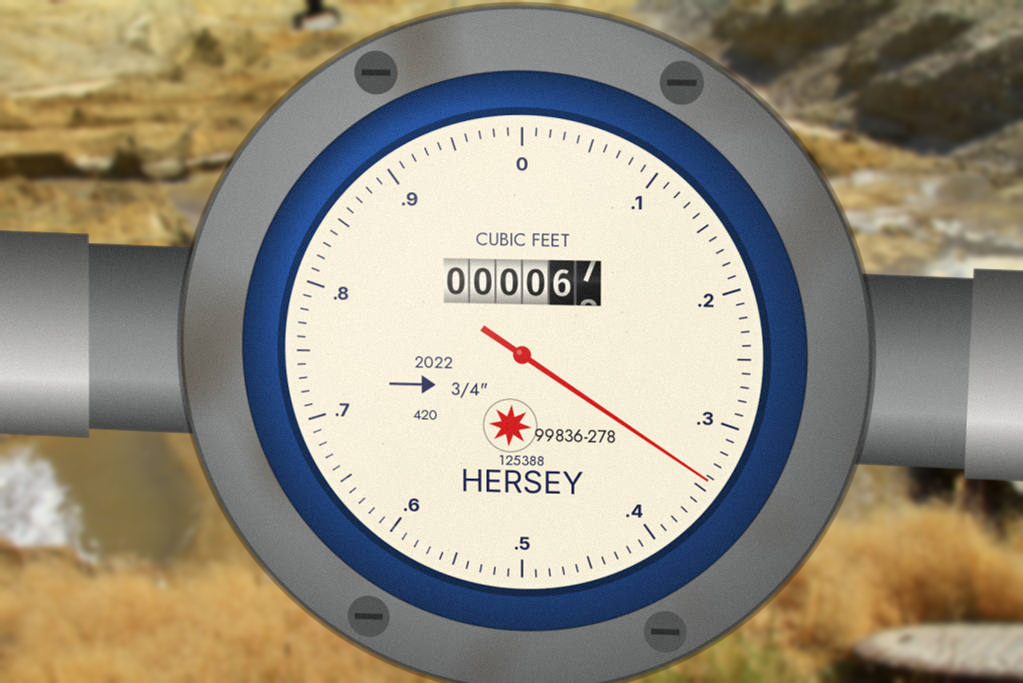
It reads 67.34 ft³
